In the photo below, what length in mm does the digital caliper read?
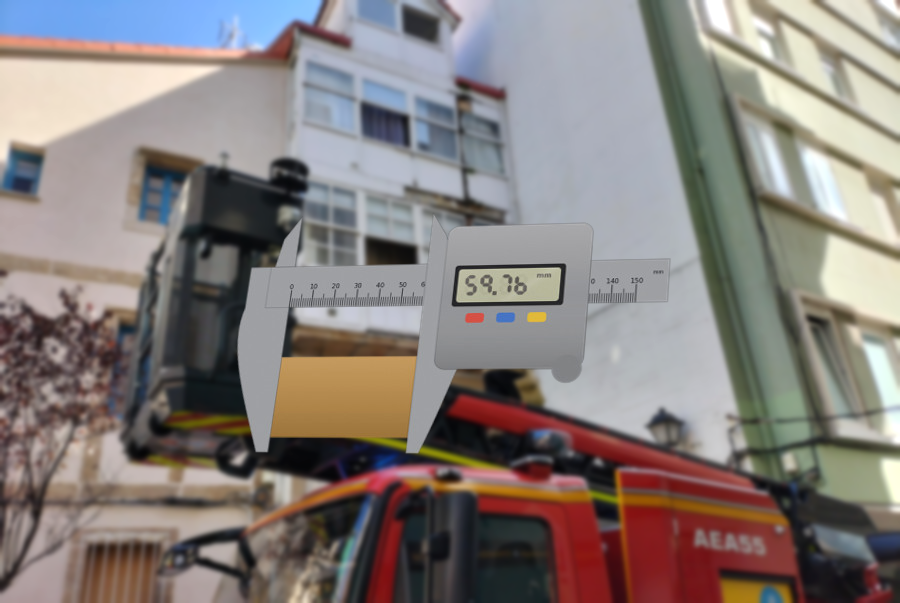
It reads 59.76 mm
